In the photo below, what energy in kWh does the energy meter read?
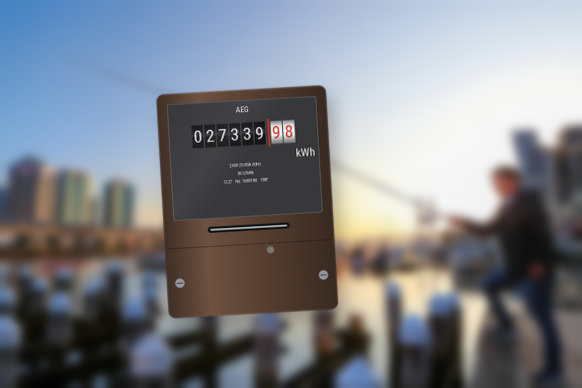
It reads 27339.98 kWh
